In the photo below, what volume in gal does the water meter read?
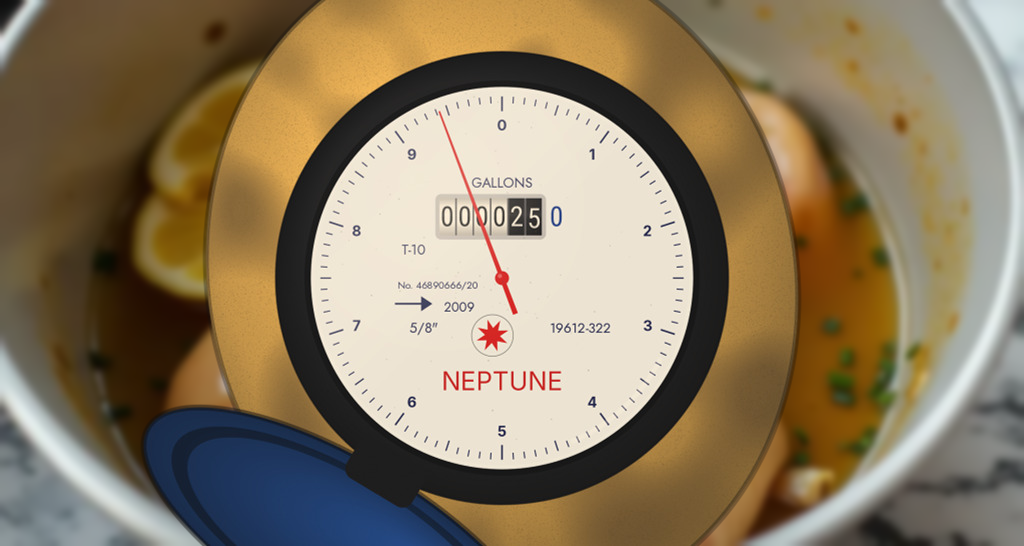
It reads 249.4 gal
